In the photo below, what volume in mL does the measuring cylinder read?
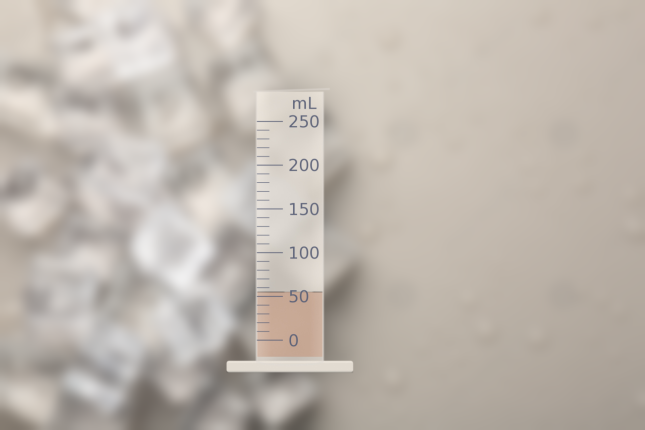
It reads 55 mL
